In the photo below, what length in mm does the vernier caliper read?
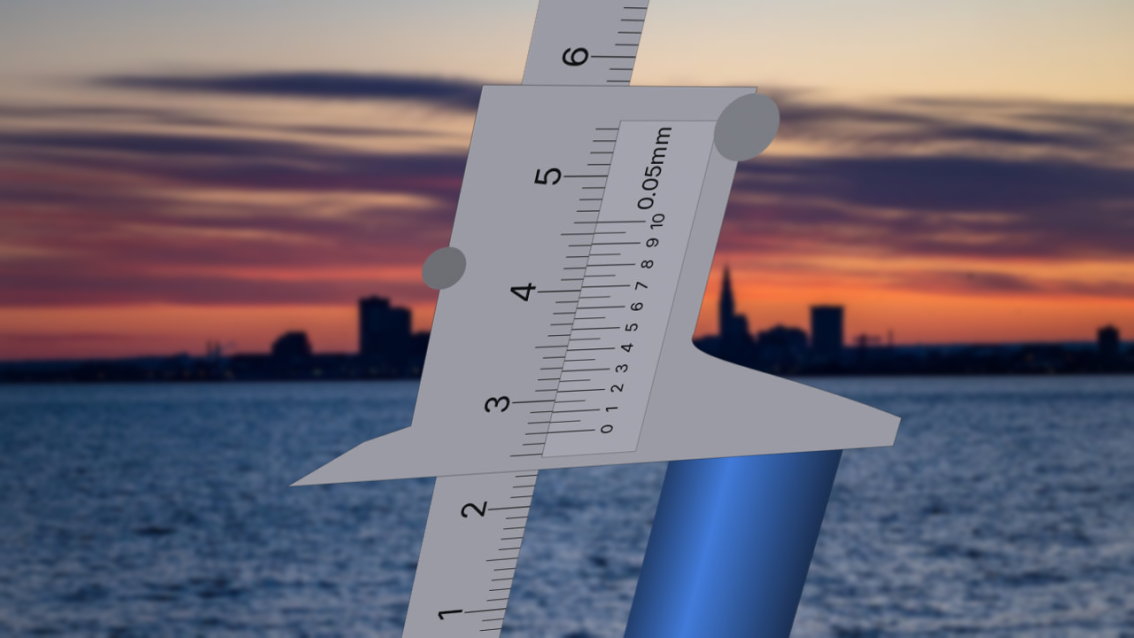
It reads 27.0 mm
